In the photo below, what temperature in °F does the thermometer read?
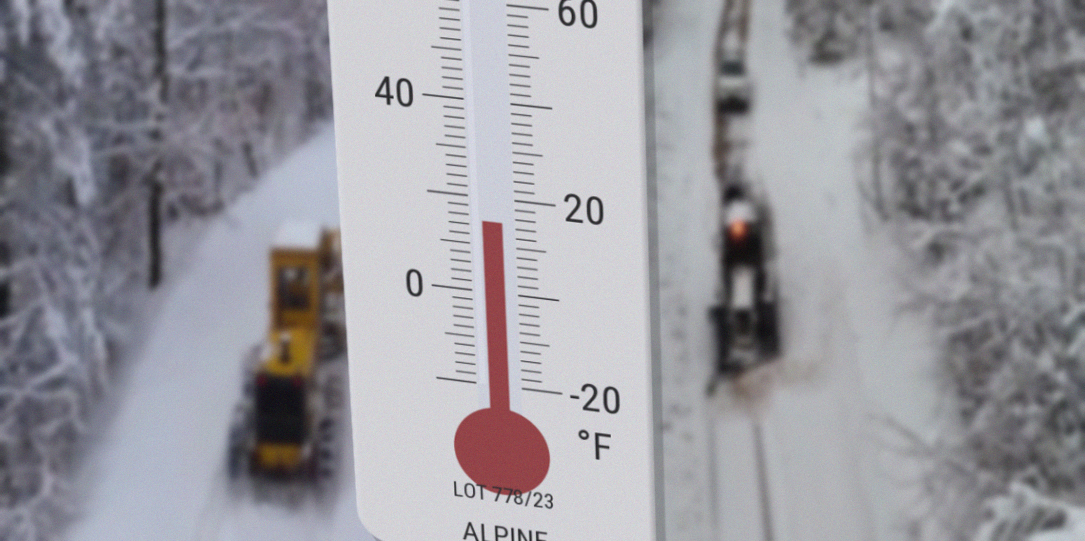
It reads 15 °F
